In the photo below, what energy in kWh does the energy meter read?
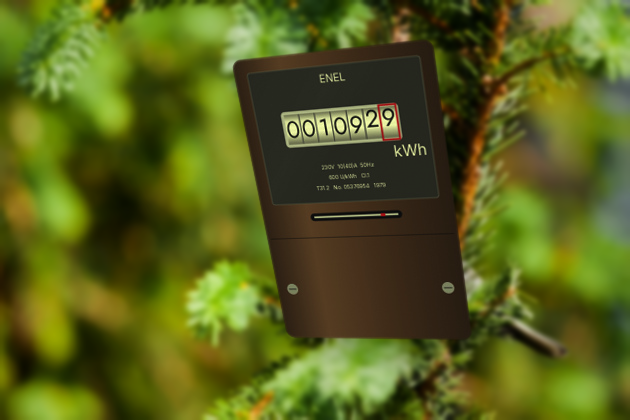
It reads 1092.9 kWh
